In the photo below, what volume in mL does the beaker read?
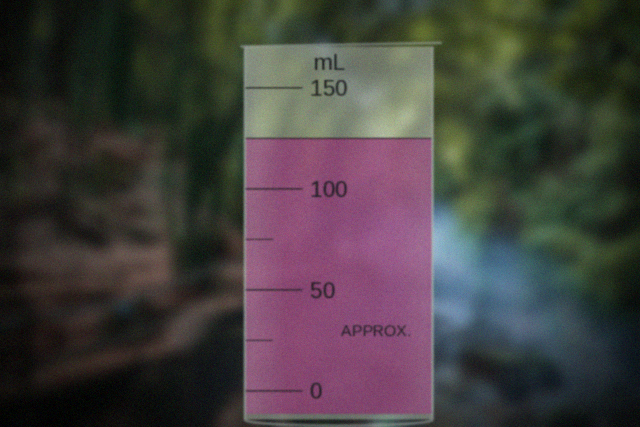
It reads 125 mL
